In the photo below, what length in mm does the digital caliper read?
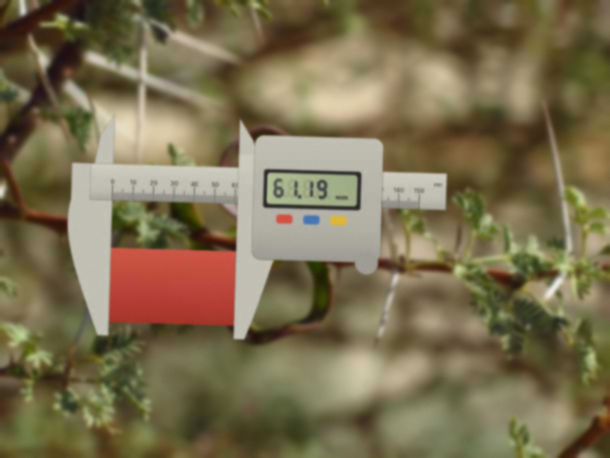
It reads 61.19 mm
